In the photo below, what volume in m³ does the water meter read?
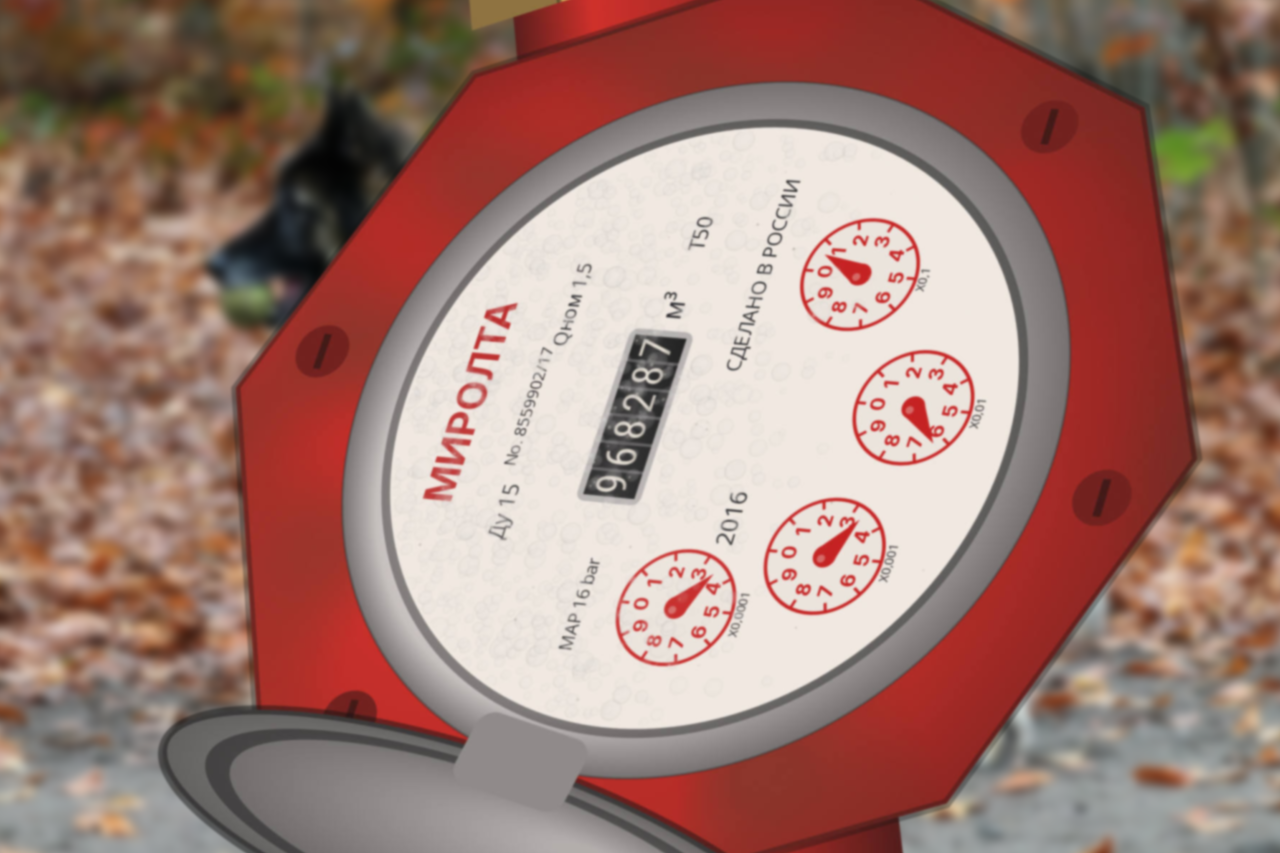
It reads 968287.0633 m³
